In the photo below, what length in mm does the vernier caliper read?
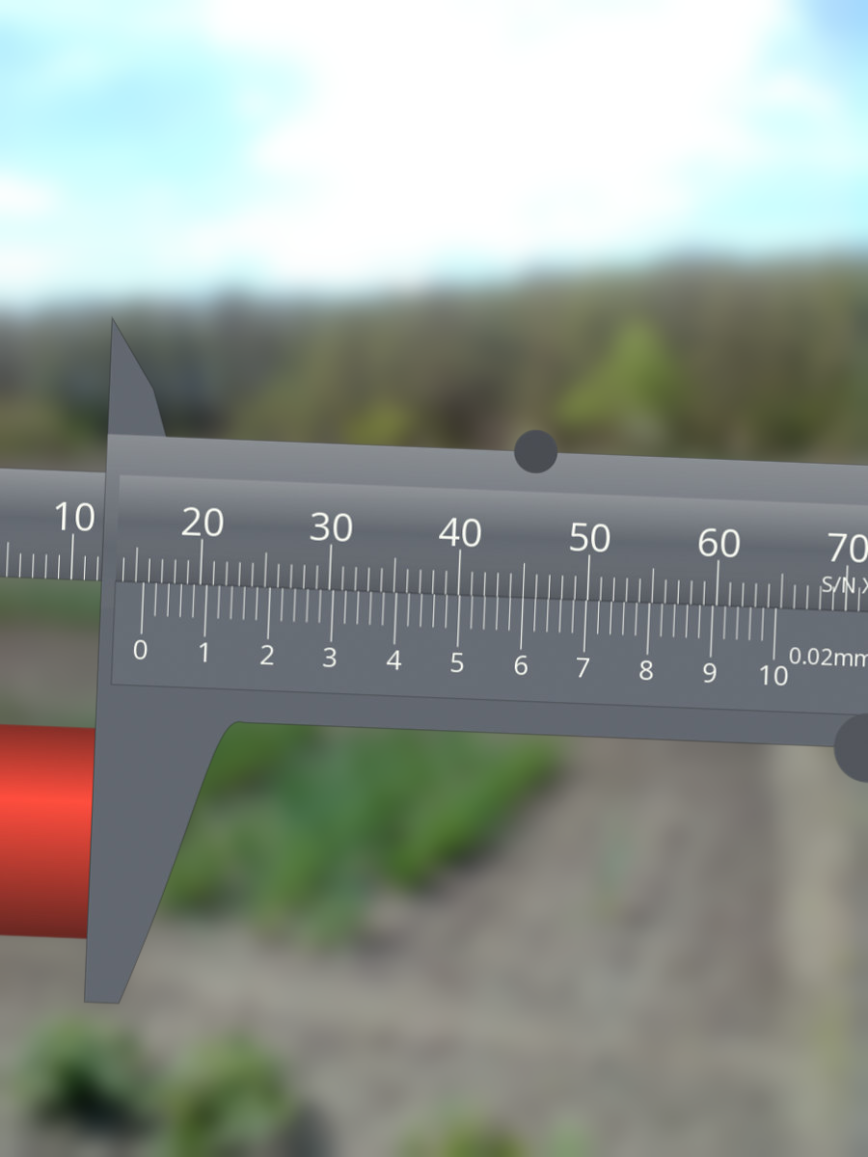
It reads 15.6 mm
